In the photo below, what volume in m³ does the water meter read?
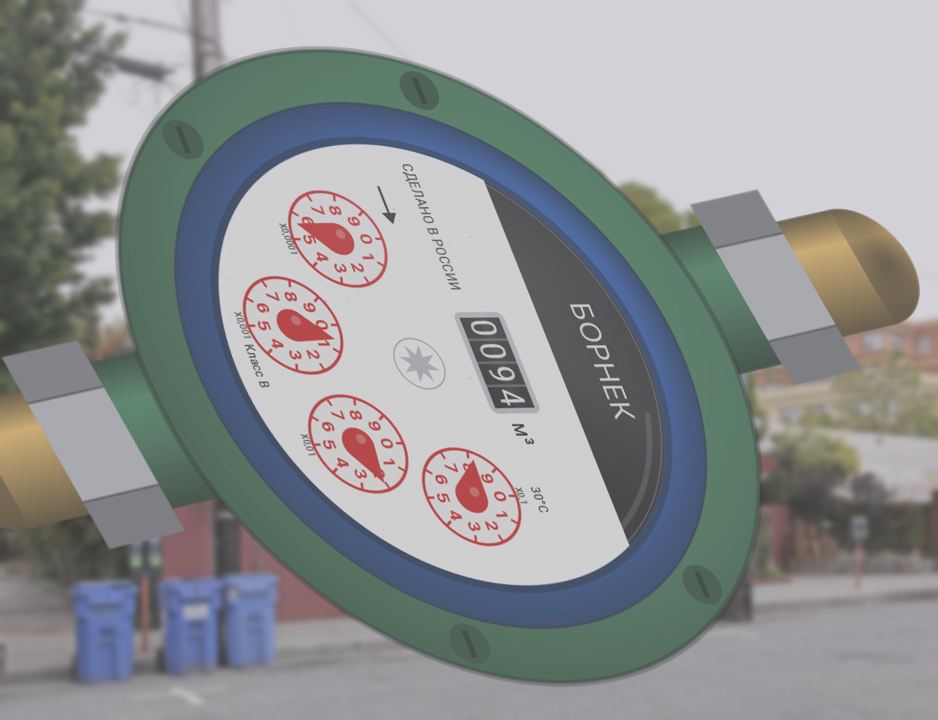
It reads 94.8205 m³
